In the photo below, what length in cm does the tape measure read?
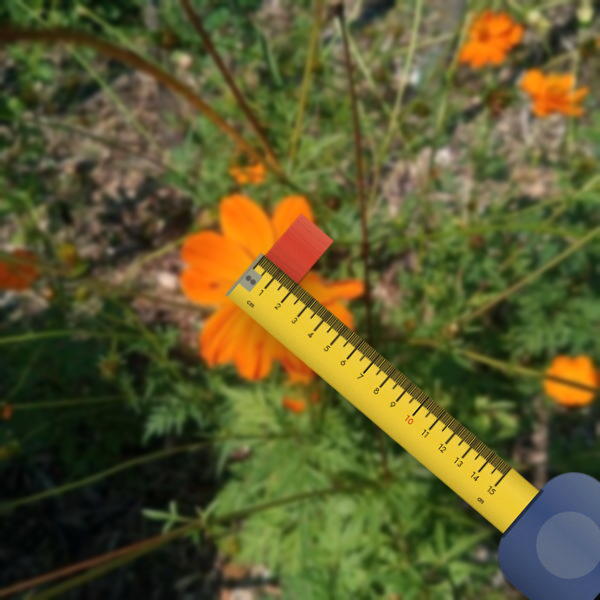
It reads 2 cm
